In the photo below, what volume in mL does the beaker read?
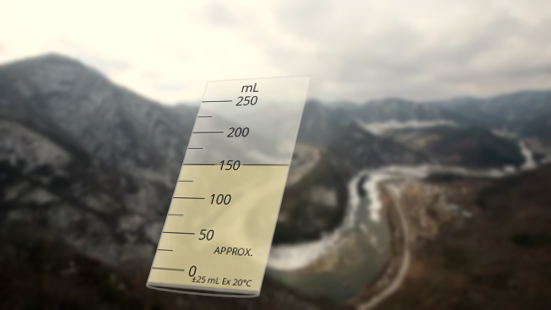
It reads 150 mL
